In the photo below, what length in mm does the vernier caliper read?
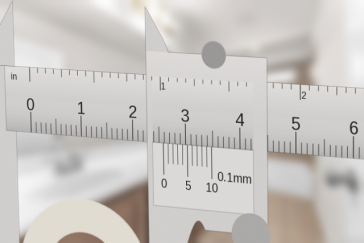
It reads 25.8 mm
